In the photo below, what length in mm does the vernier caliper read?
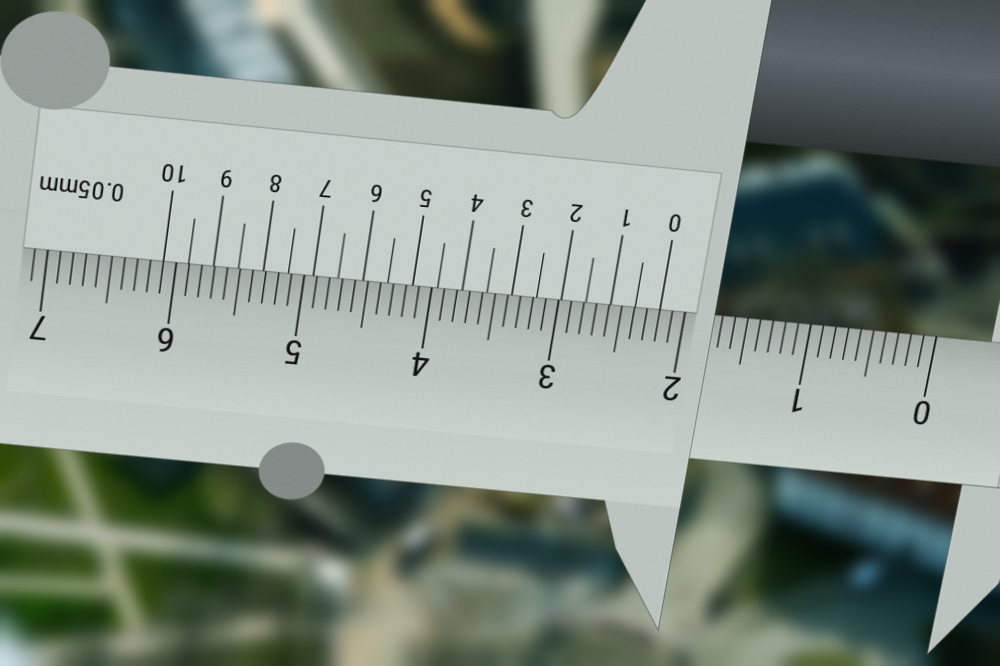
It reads 22.0 mm
